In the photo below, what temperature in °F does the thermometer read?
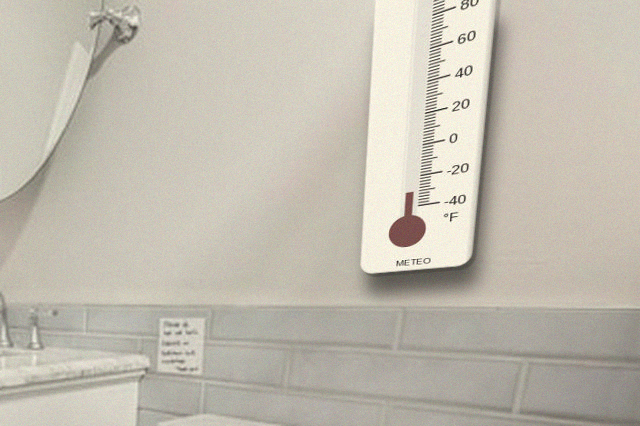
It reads -30 °F
